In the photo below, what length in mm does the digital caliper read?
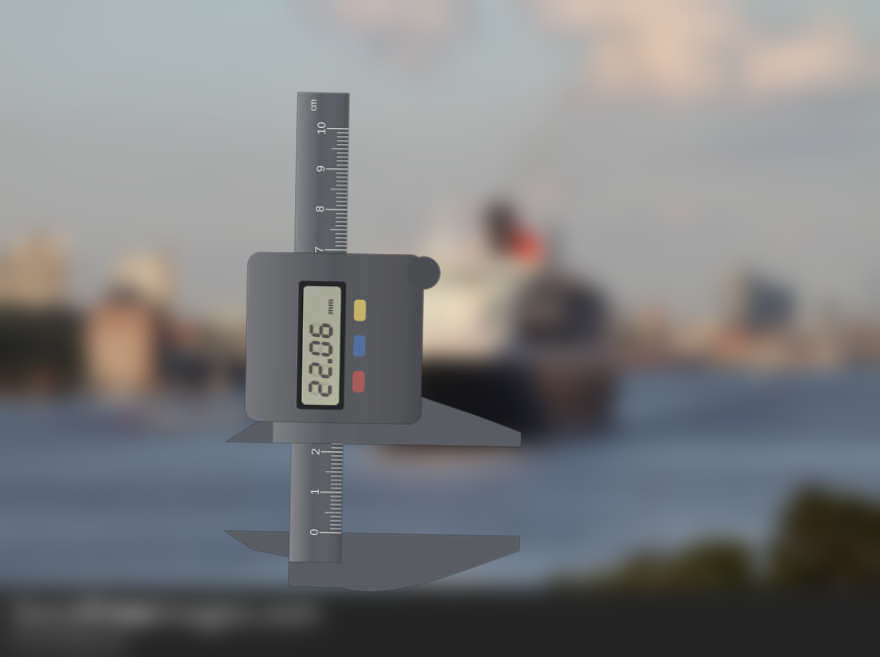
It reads 22.06 mm
